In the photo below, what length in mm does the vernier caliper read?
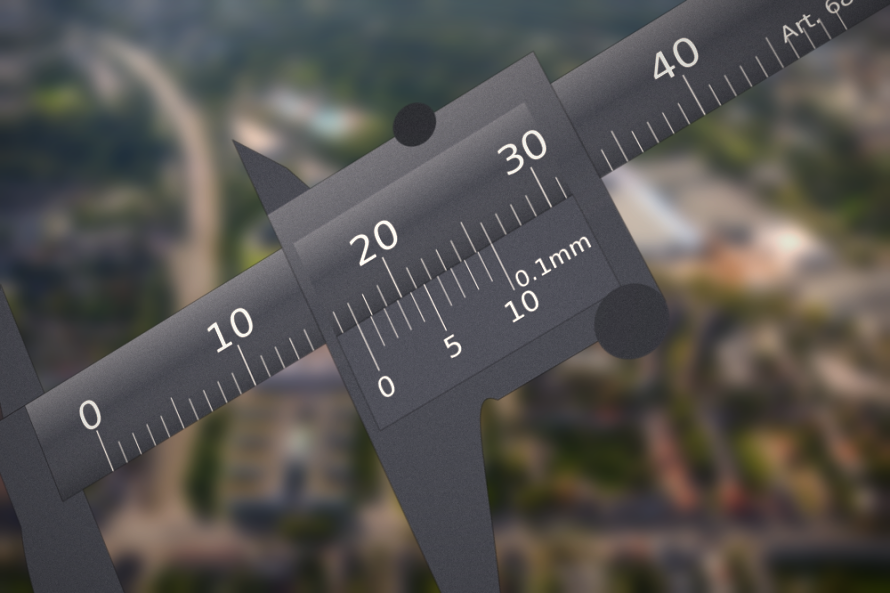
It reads 17.0 mm
